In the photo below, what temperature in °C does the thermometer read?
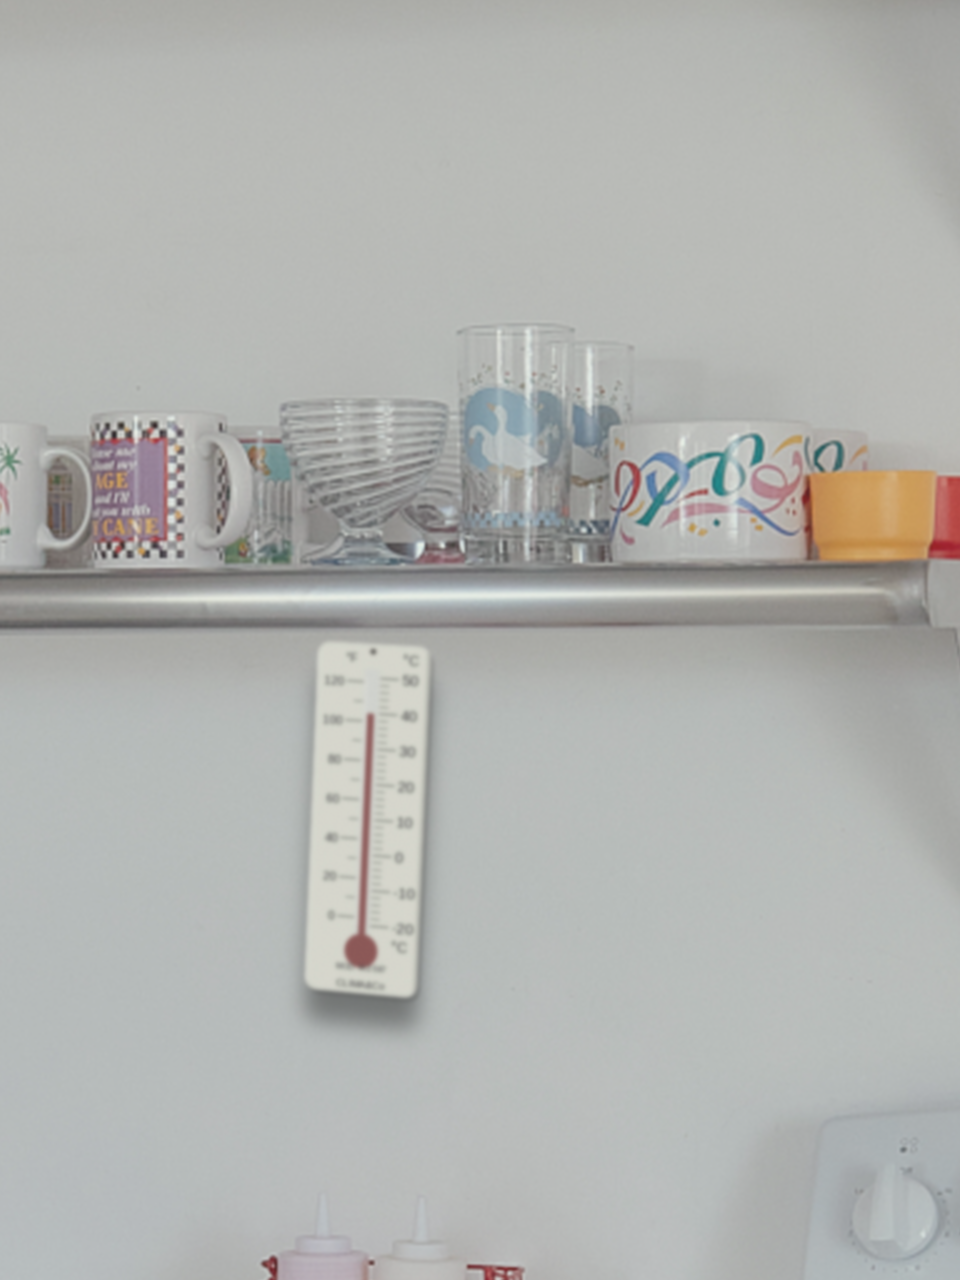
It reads 40 °C
